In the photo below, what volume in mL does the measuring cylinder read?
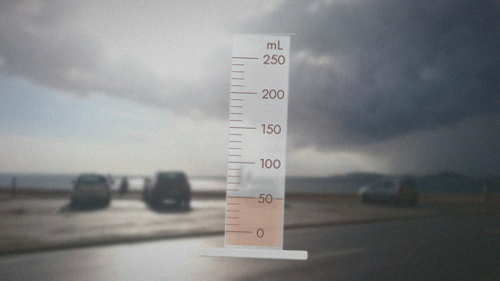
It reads 50 mL
